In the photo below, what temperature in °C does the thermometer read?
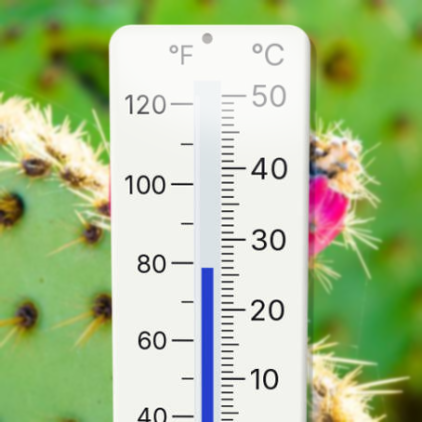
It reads 26 °C
